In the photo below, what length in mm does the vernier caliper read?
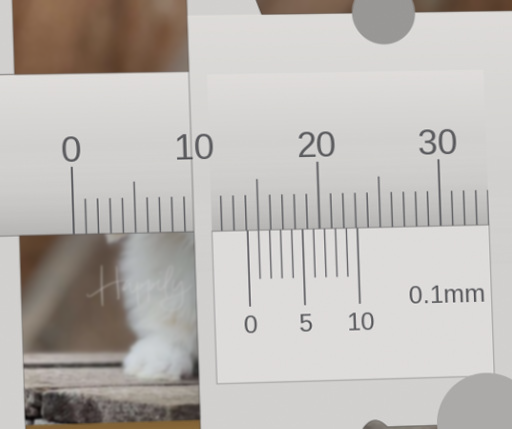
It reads 14.1 mm
